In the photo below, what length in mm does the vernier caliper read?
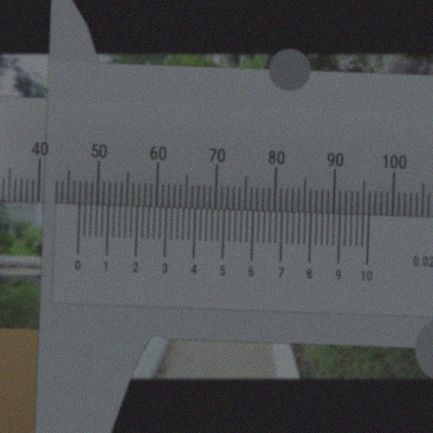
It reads 47.0 mm
